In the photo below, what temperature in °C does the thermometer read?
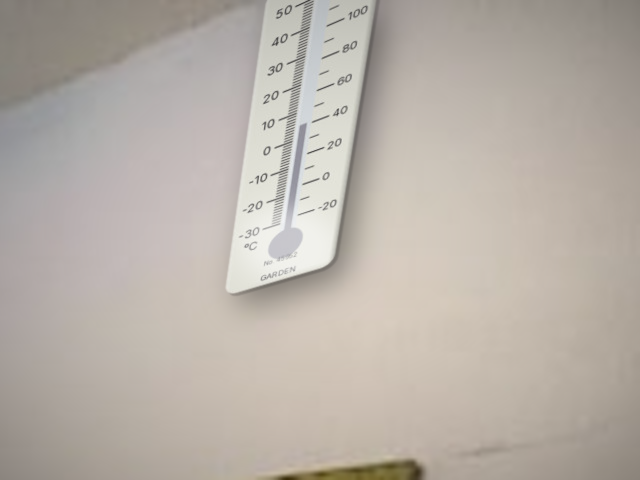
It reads 5 °C
